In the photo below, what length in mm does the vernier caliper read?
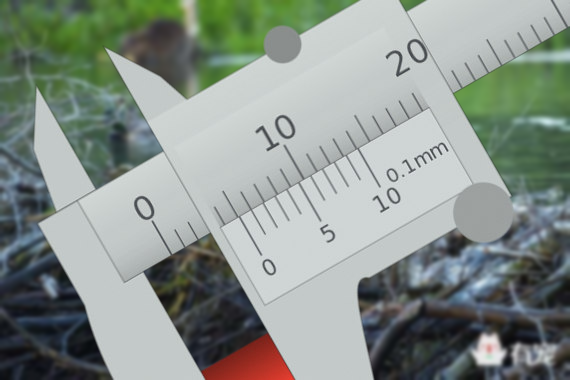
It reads 5.1 mm
